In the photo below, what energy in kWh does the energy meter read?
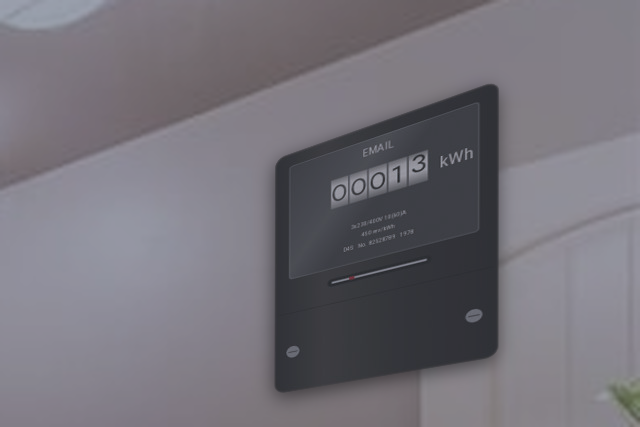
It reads 13 kWh
